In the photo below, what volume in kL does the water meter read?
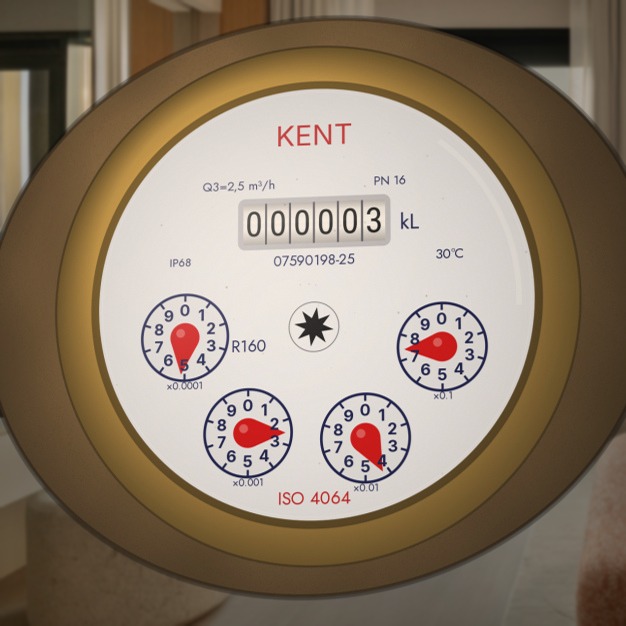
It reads 3.7425 kL
